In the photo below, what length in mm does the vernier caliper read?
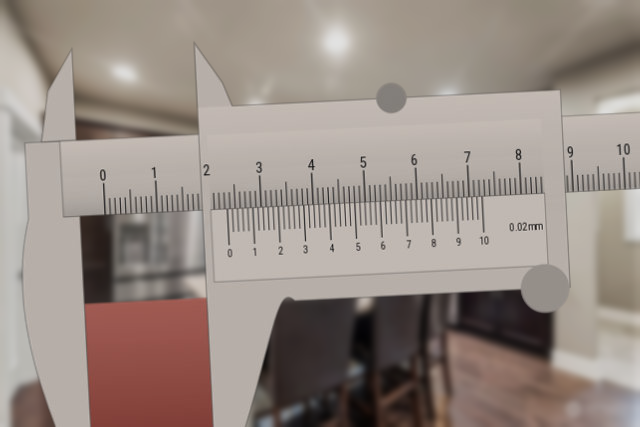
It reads 23.5 mm
